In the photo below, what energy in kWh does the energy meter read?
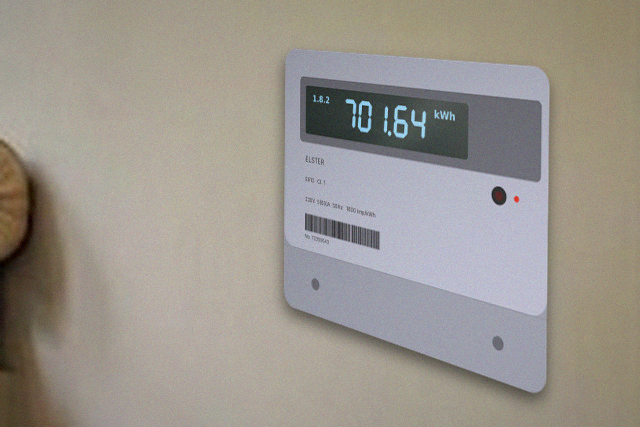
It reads 701.64 kWh
